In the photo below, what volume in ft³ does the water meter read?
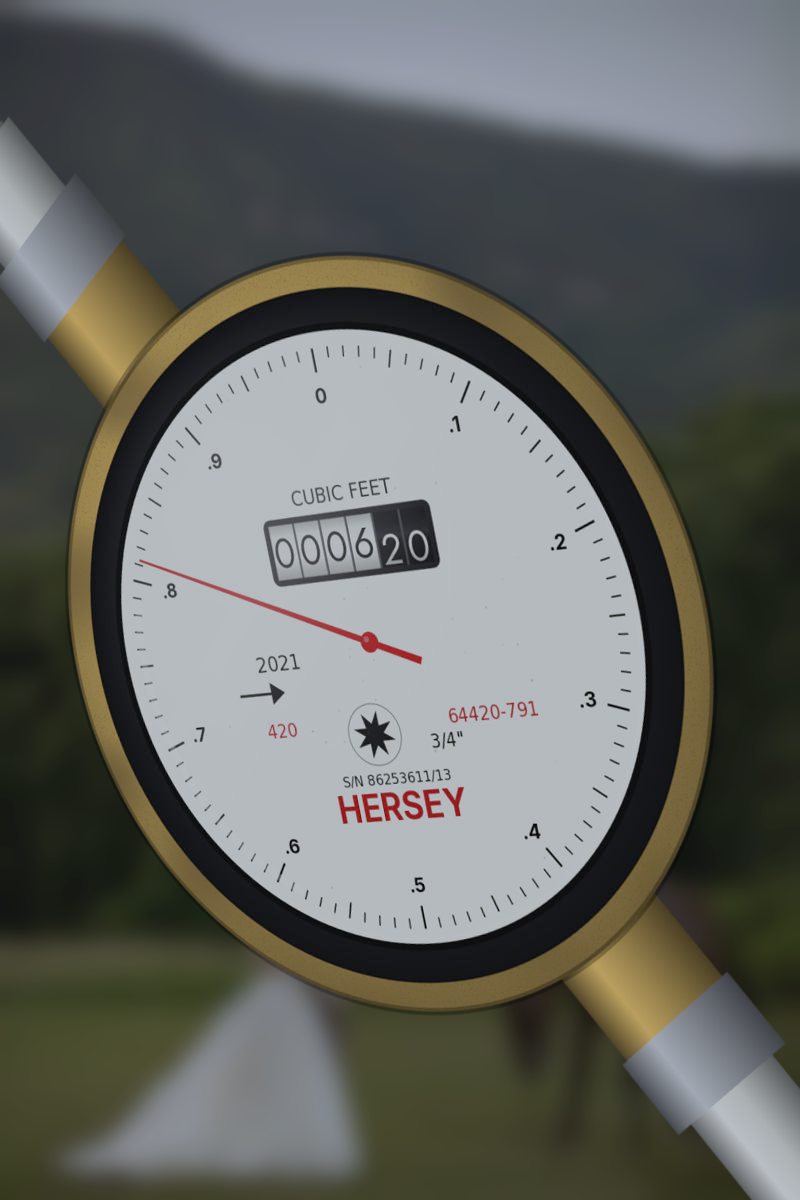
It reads 619.81 ft³
